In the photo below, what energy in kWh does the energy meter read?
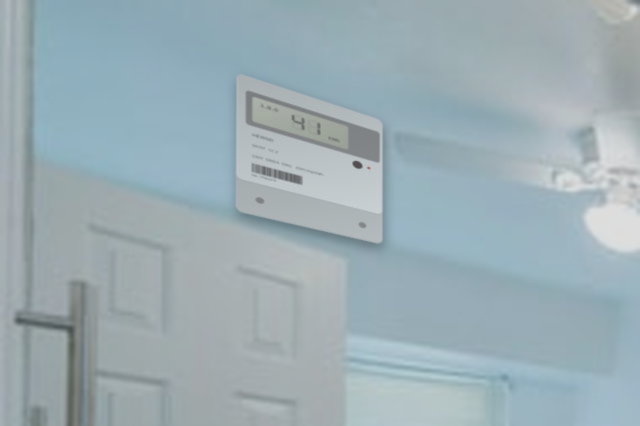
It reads 41 kWh
